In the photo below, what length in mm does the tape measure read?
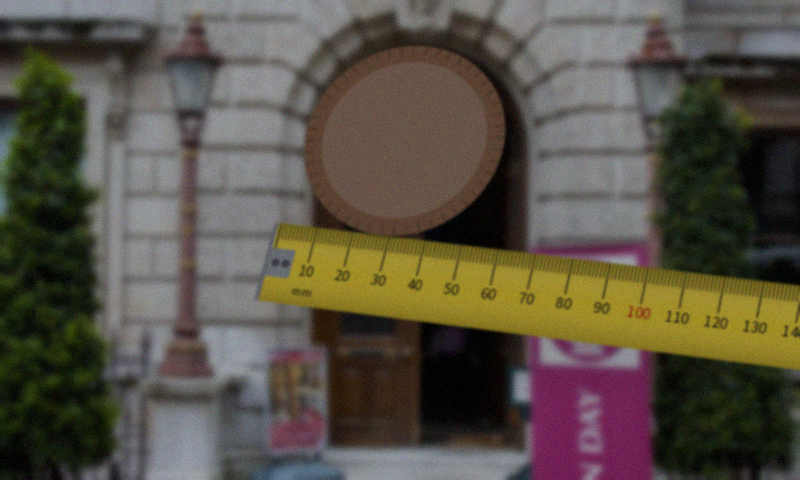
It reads 55 mm
